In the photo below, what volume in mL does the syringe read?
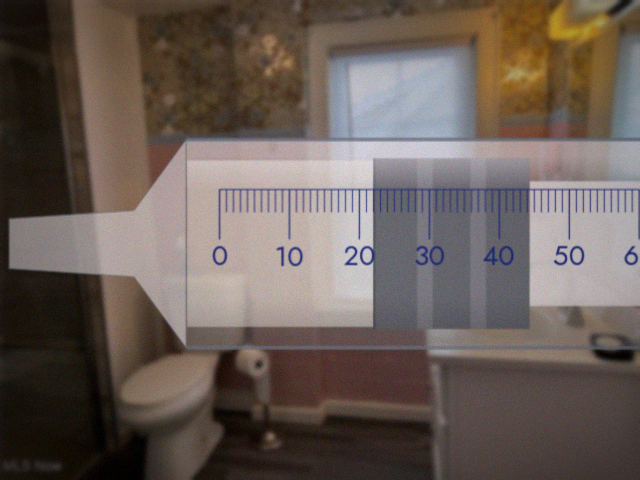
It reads 22 mL
